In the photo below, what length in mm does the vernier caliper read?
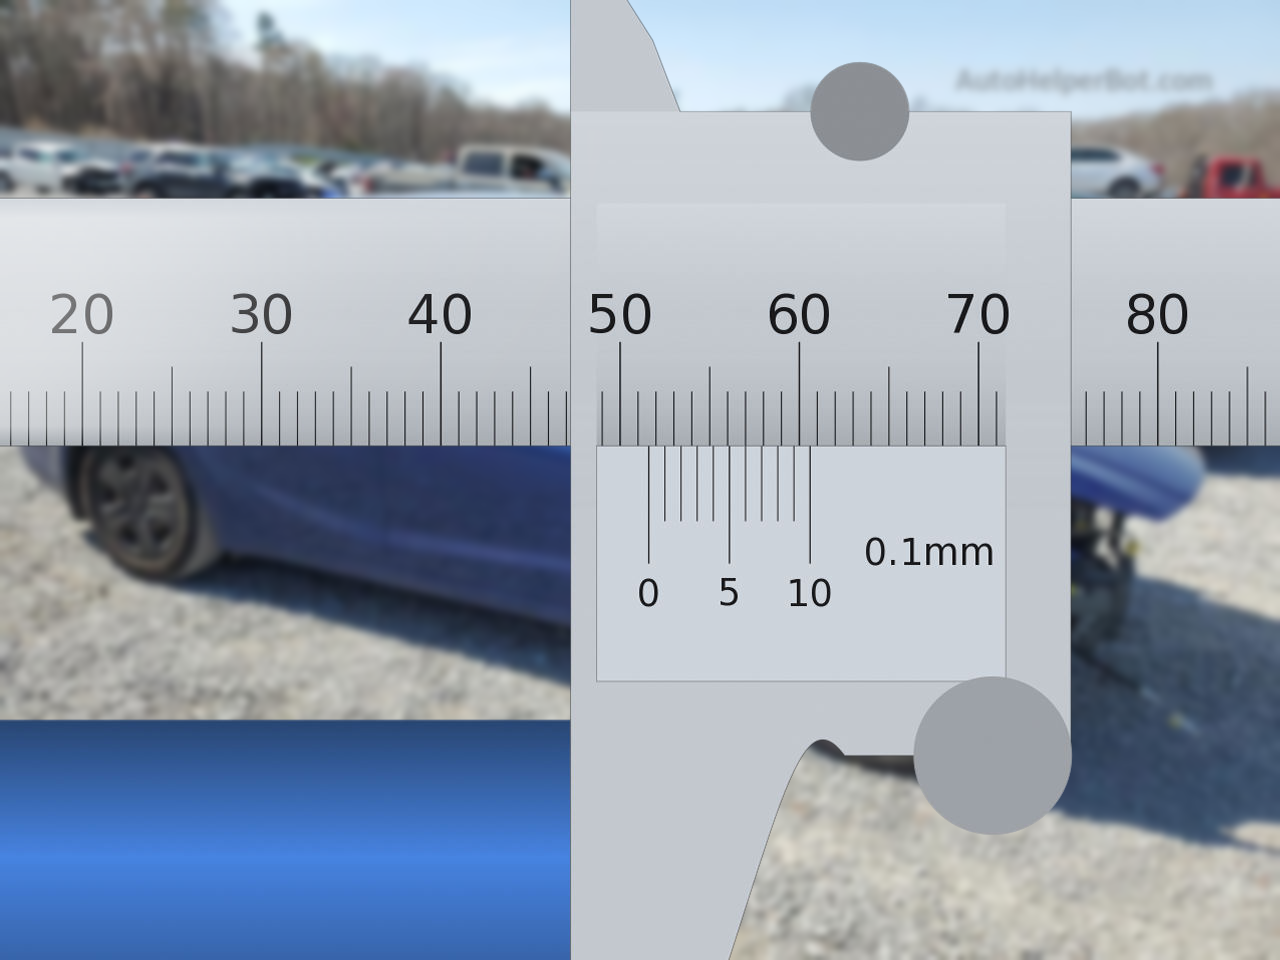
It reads 51.6 mm
